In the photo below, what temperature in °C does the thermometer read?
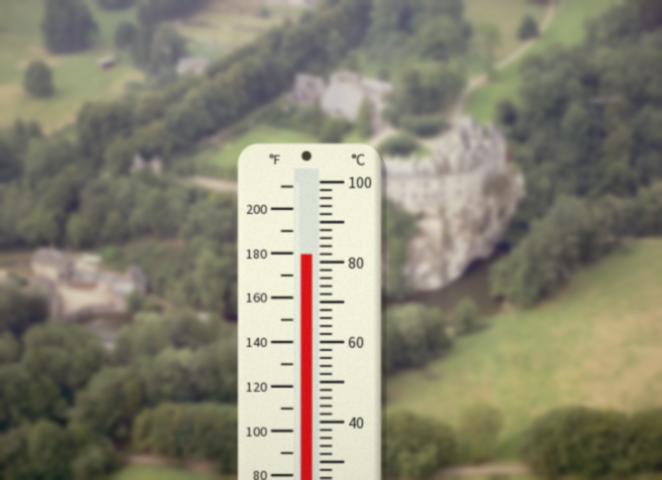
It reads 82 °C
